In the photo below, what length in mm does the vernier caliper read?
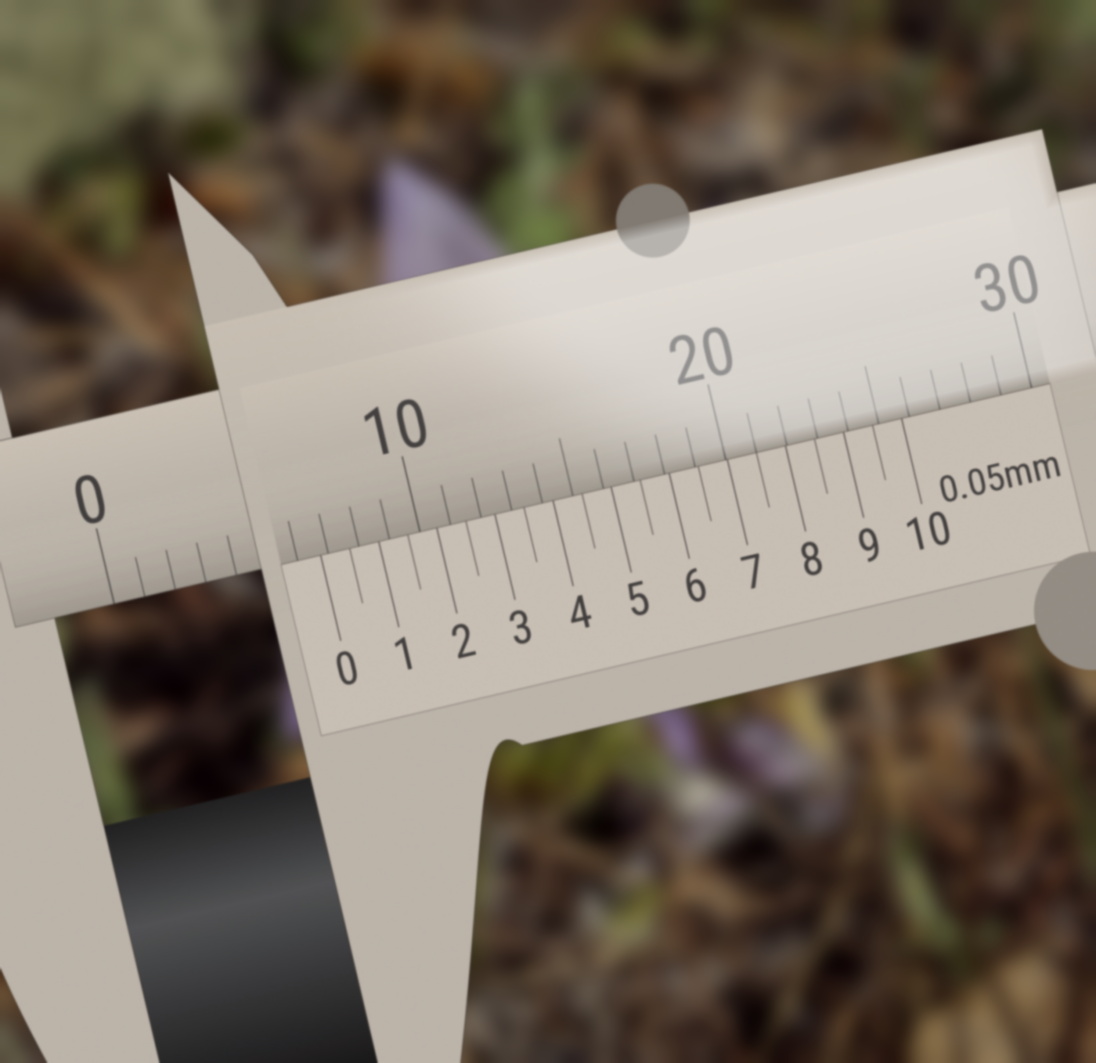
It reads 6.75 mm
